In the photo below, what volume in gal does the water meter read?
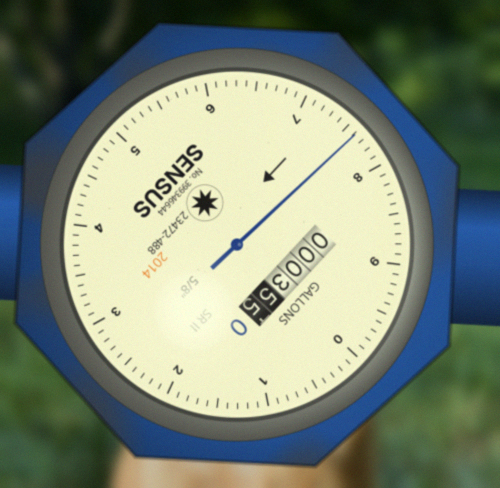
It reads 3547.6 gal
